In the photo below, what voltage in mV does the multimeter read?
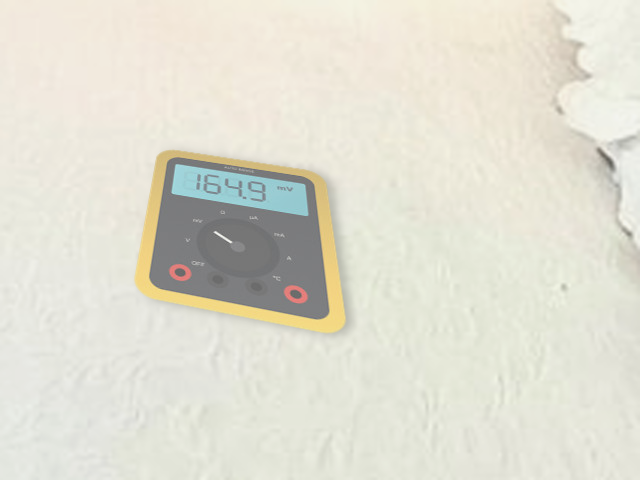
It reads 164.9 mV
